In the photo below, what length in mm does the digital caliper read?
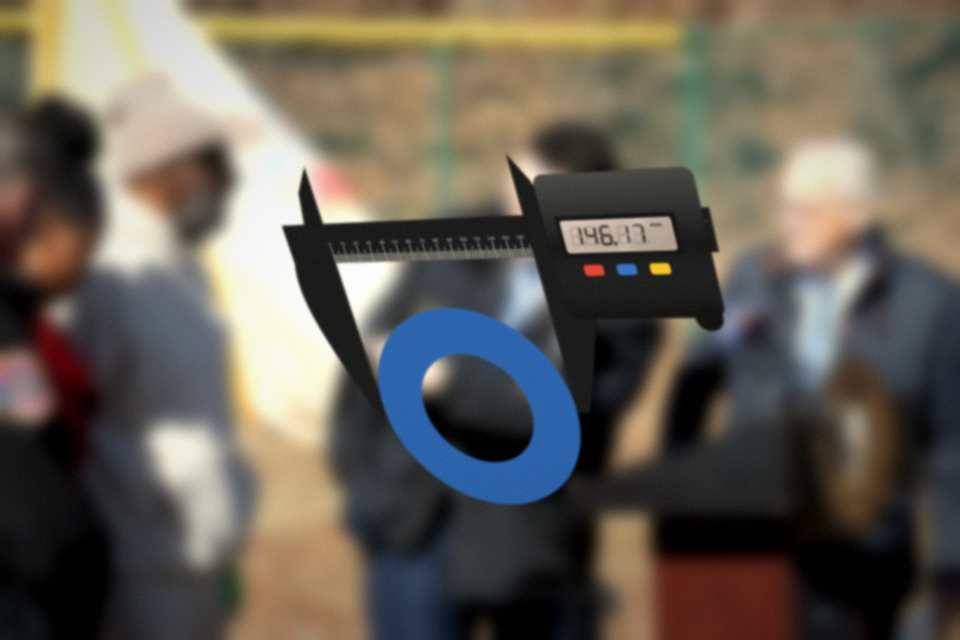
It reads 146.17 mm
